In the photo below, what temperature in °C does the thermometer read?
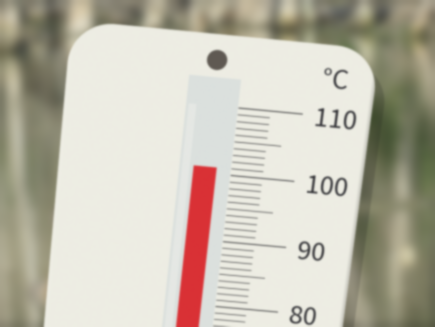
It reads 101 °C
